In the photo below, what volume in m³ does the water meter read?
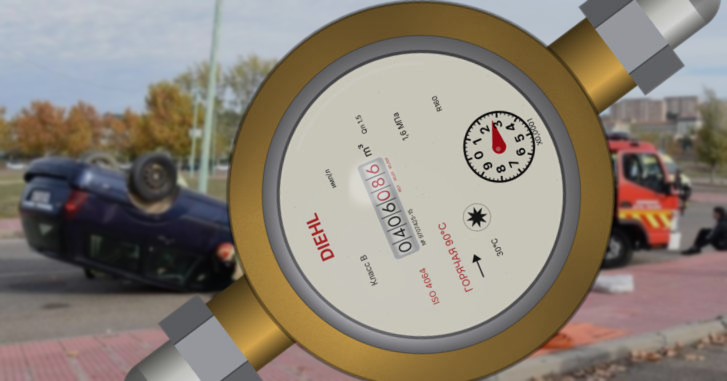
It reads 406.0862 m³
